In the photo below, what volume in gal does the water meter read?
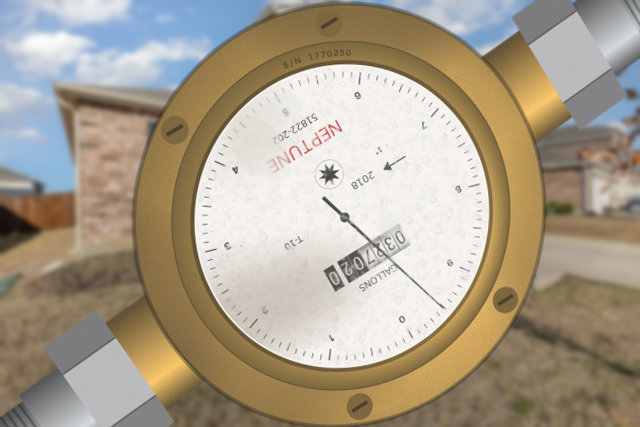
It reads 327019.5 gal
